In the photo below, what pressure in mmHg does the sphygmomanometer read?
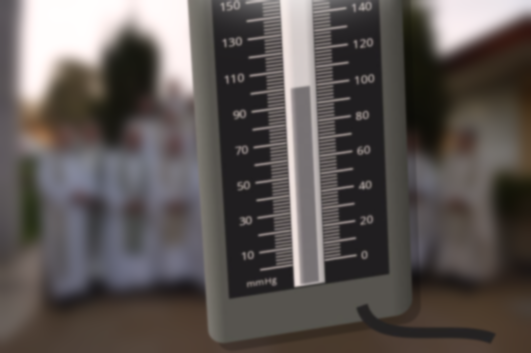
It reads 100 mmHg
